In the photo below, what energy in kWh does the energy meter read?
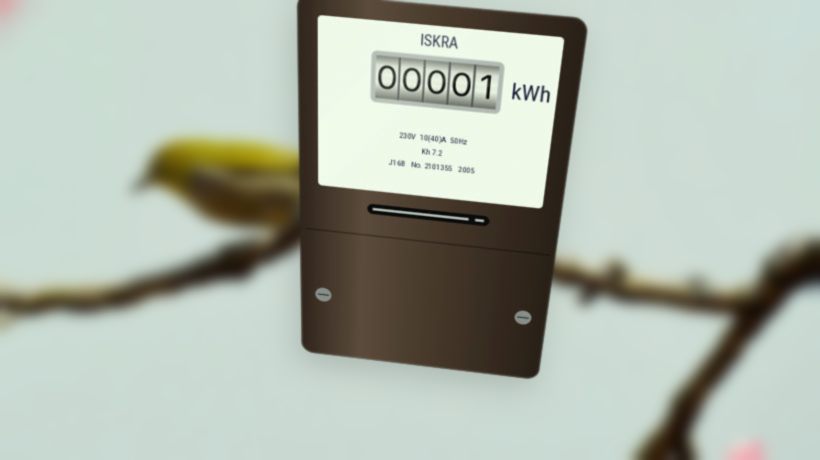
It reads 1 kWh
